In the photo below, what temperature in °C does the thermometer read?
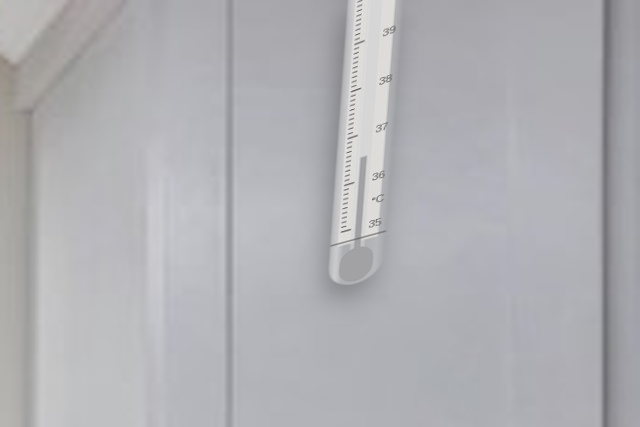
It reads 36.5 °C
